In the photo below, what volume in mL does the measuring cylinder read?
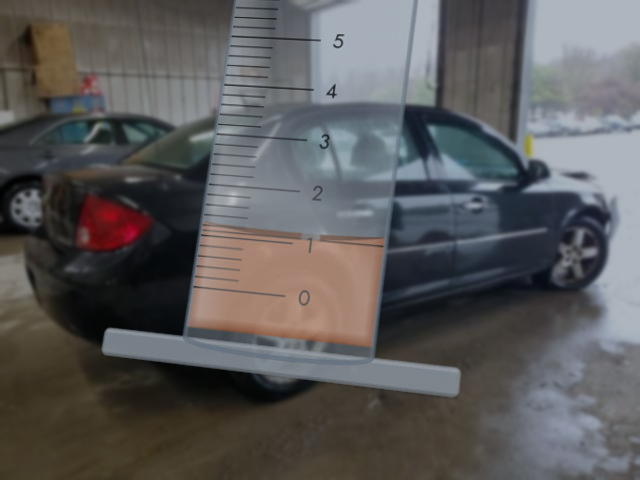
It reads 1.1 mL
